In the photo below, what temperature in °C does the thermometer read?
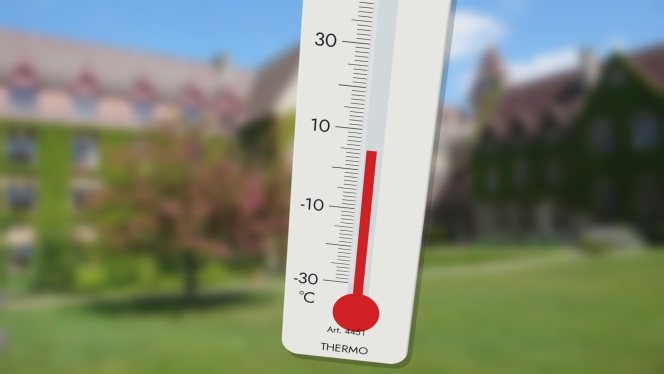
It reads 5 °C
